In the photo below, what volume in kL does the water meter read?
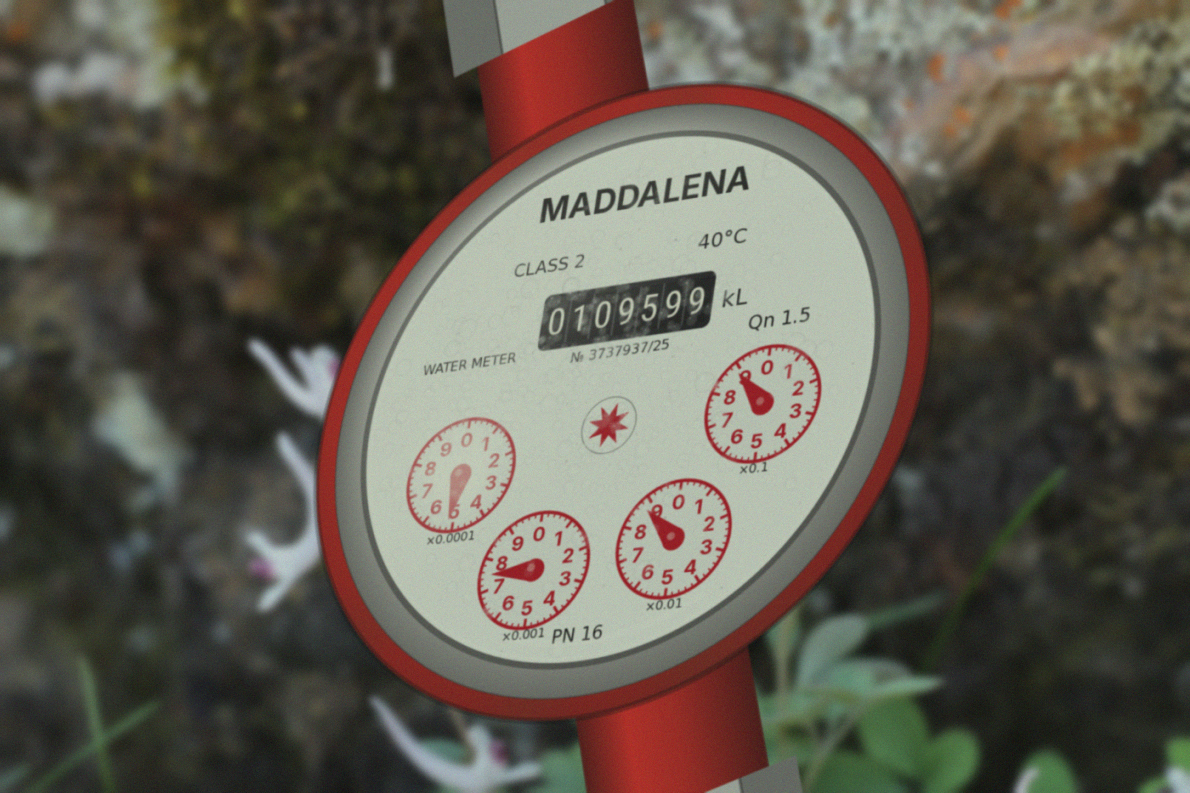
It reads 109599.8875 kL
